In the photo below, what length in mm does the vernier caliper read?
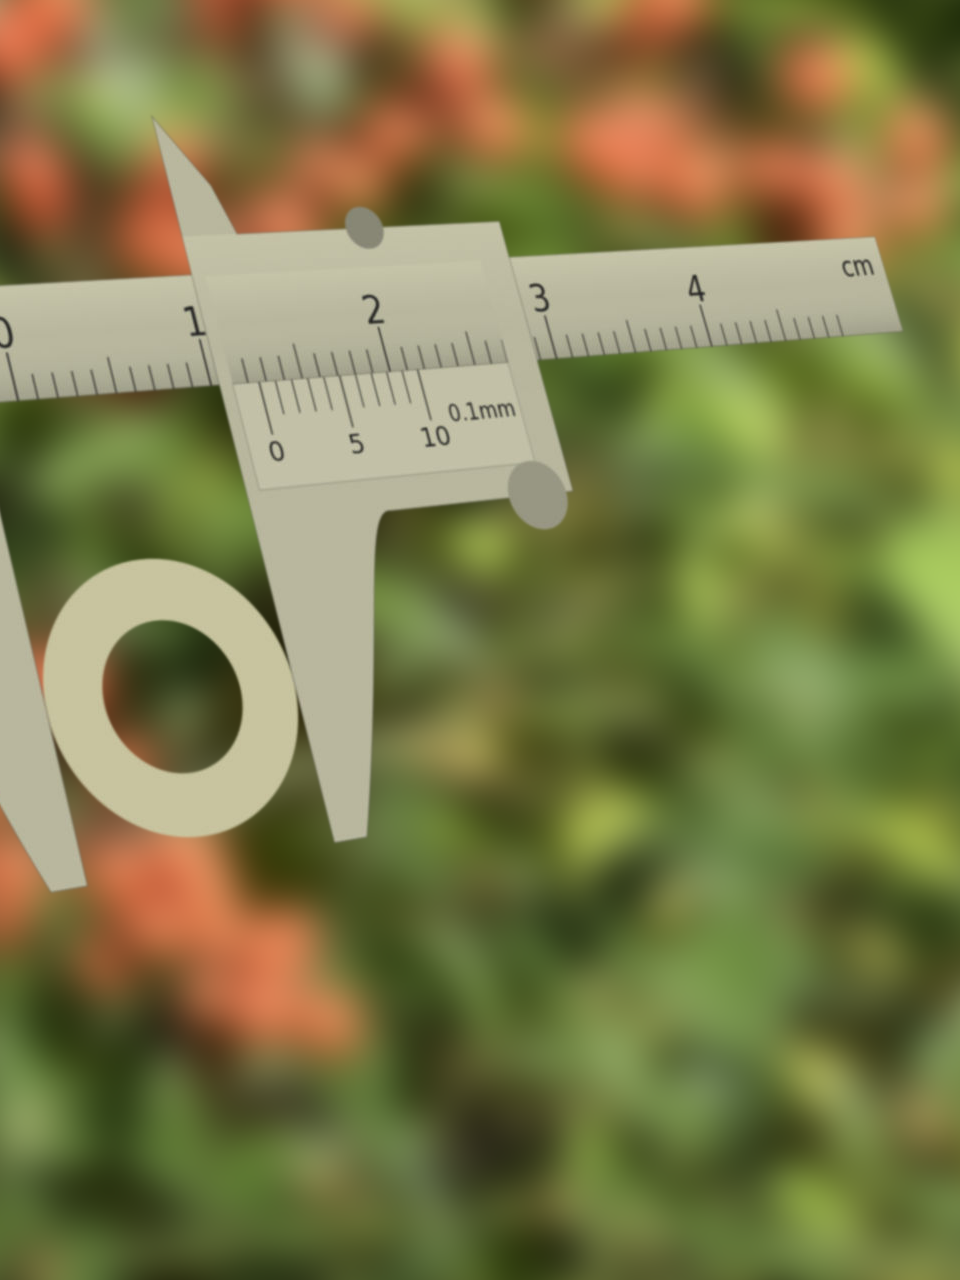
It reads 12.6 mm
